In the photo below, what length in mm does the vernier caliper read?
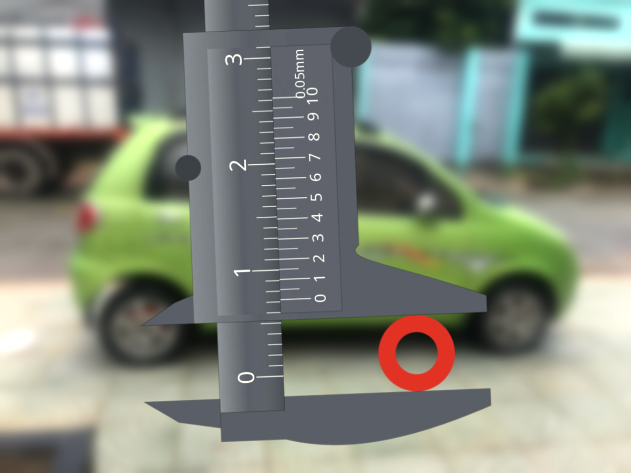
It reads 7.2 mm
